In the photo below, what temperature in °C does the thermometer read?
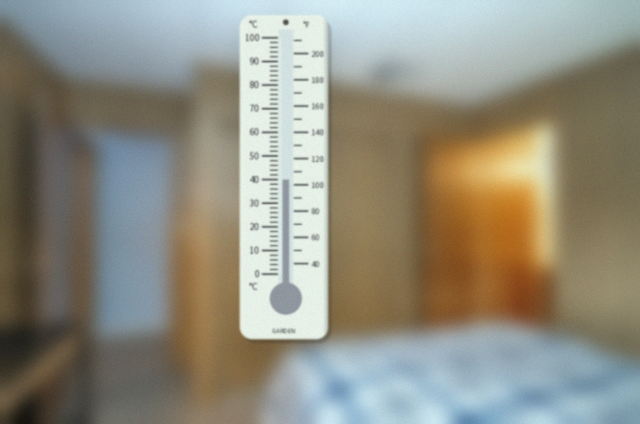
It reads 40 °C
